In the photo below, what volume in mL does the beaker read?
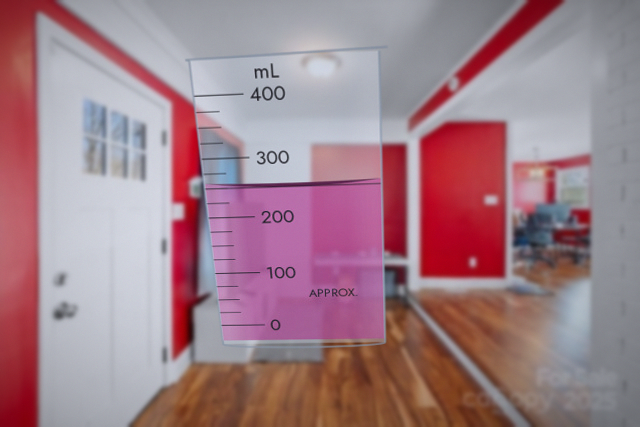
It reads 250 mL
